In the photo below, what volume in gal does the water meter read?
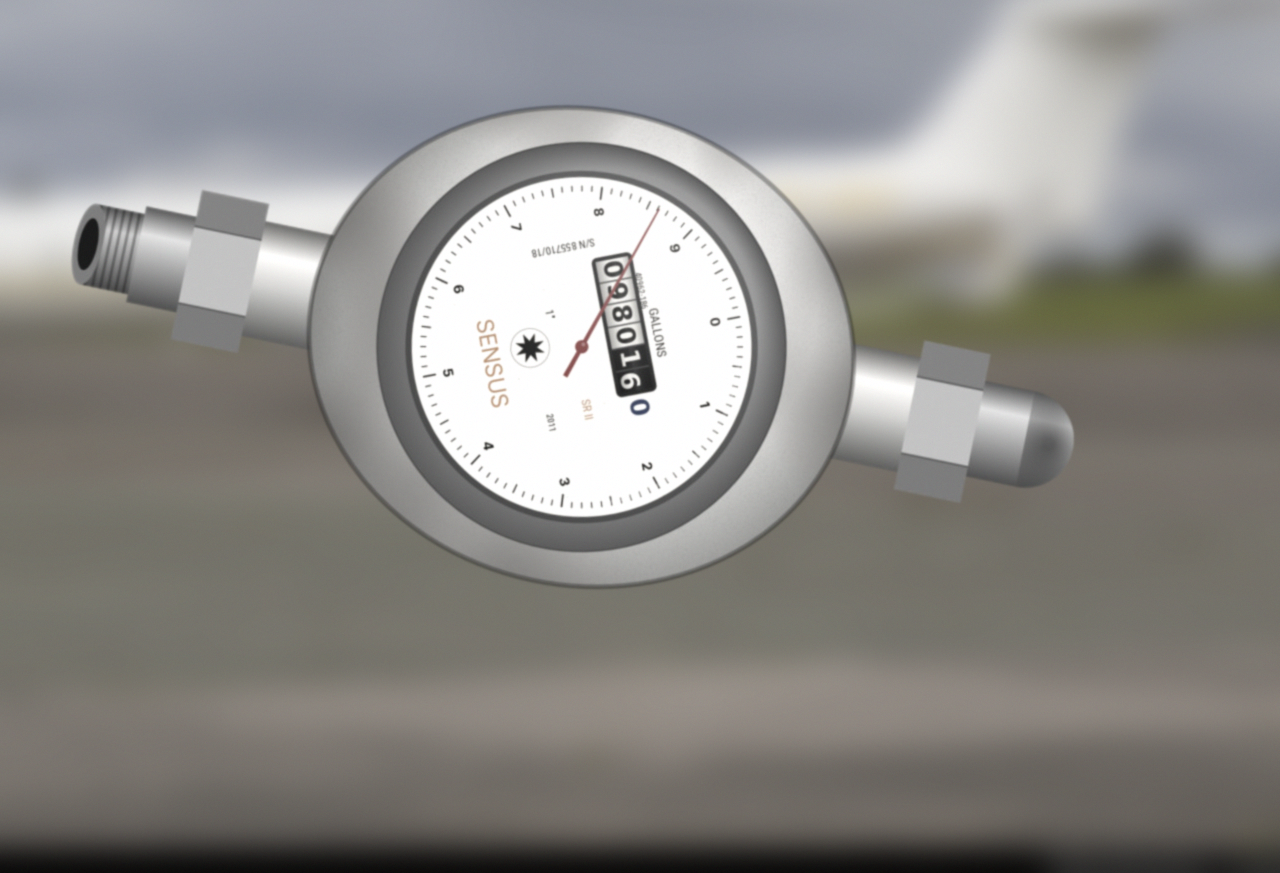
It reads 980158.6 gal
